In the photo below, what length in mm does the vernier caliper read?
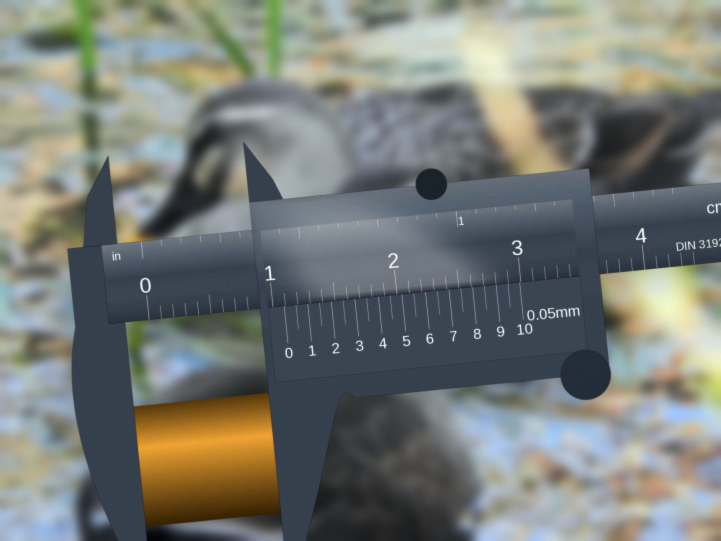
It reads 10.9 mm
